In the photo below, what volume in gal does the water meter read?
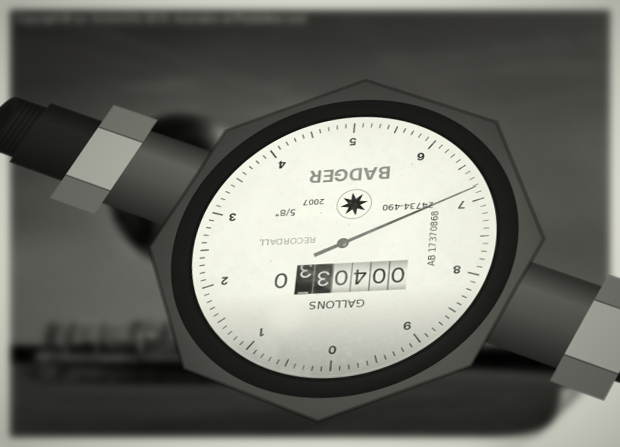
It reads 40326.8 gal
